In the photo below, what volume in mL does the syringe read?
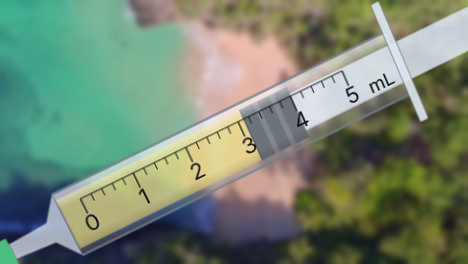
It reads 3.1 mL
